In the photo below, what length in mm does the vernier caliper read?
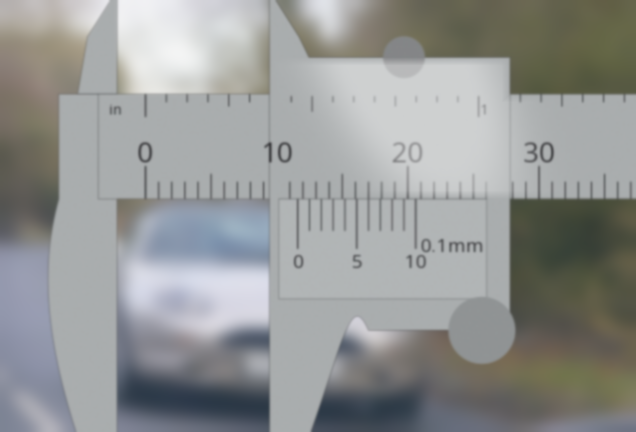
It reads 11.6 mm
